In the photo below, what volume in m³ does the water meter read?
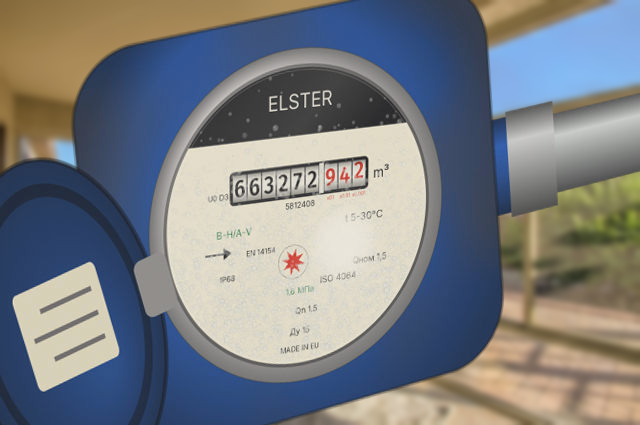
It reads 663272.942 m³
